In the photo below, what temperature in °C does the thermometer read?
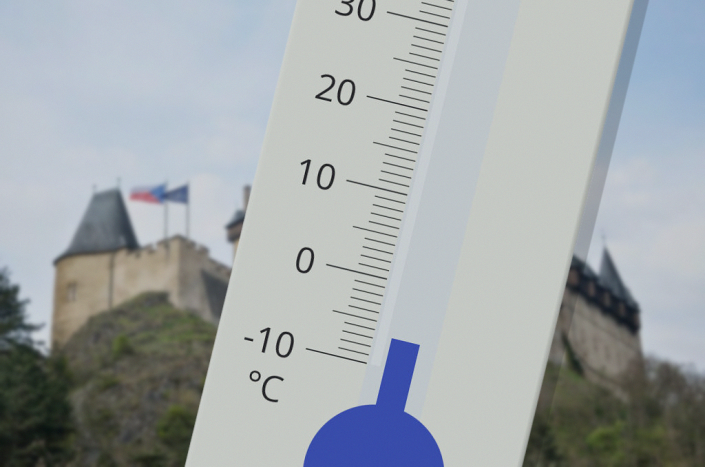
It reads -6.5 °C
